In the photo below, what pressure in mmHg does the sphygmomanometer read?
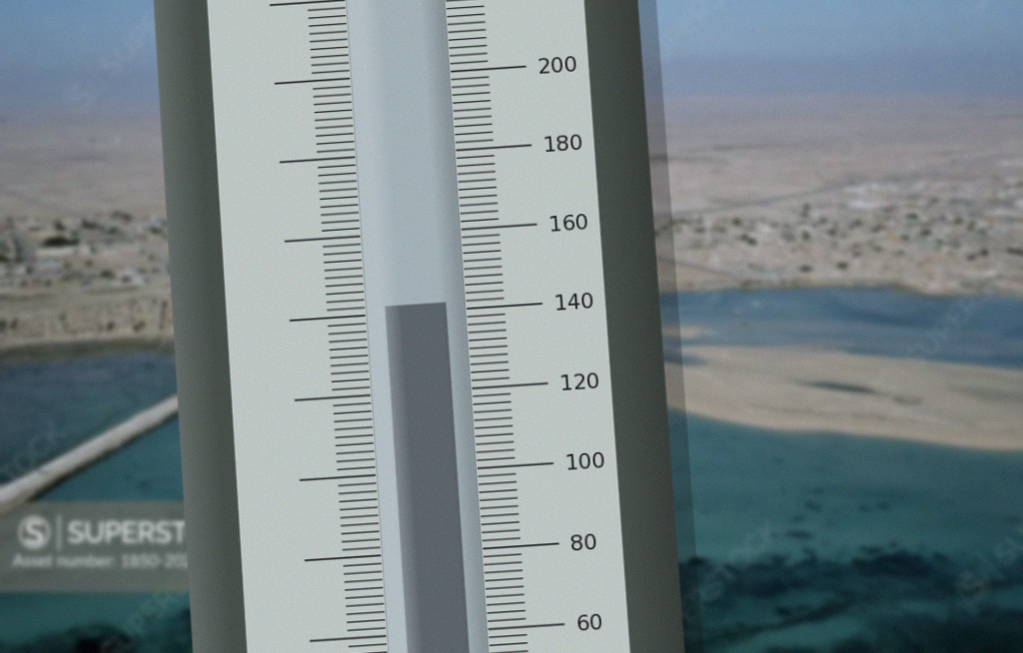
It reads 142 mmHg
